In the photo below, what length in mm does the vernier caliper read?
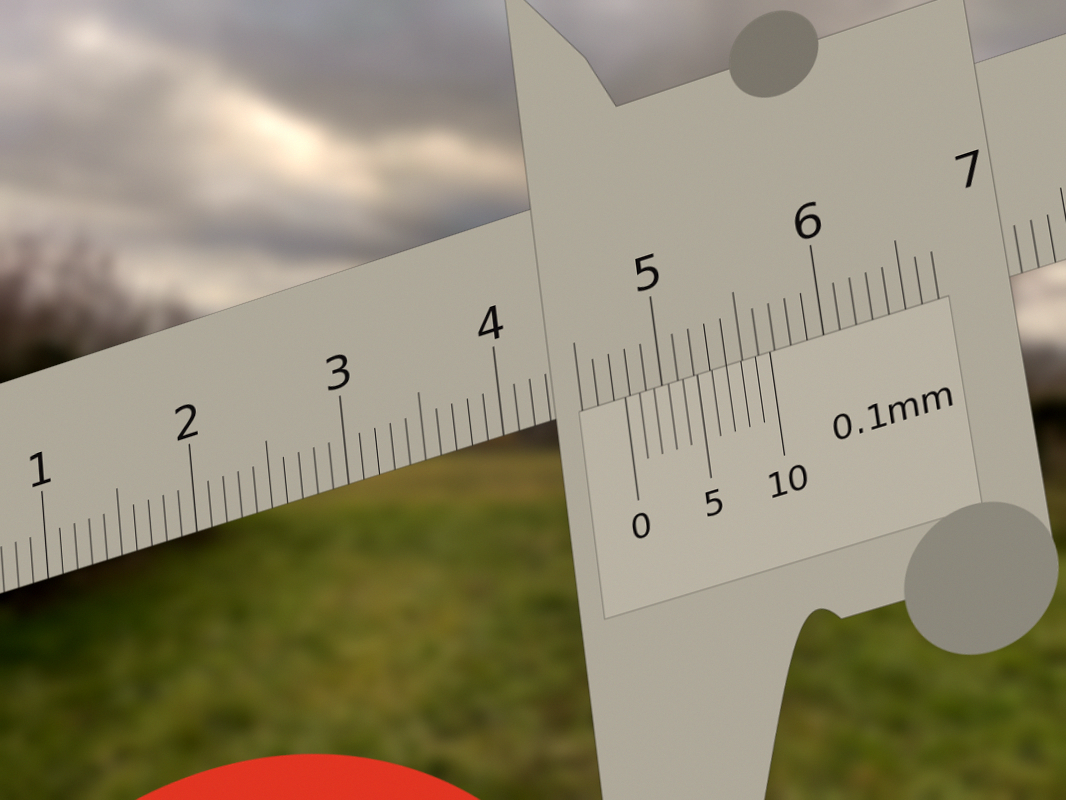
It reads 47.7 mm
